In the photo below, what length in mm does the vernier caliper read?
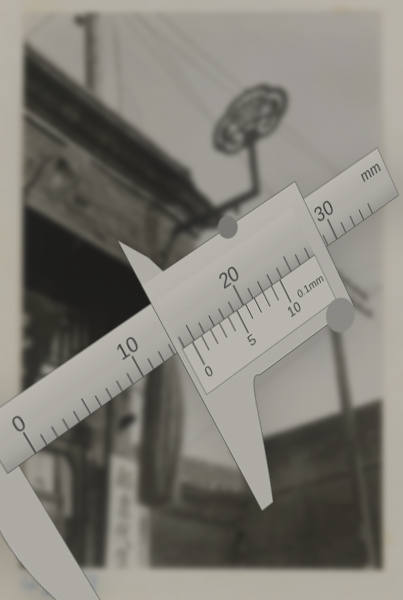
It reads 14.8 mm
